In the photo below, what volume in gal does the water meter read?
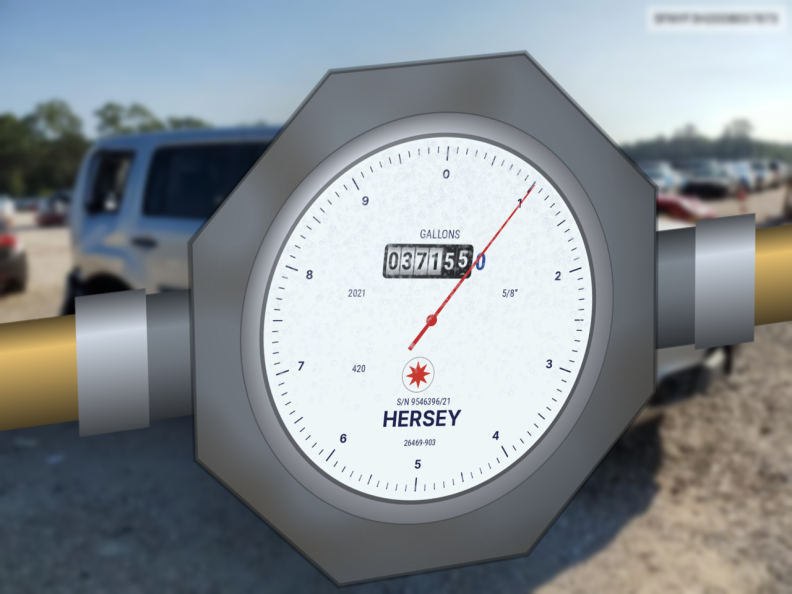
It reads 371551.0 gal
